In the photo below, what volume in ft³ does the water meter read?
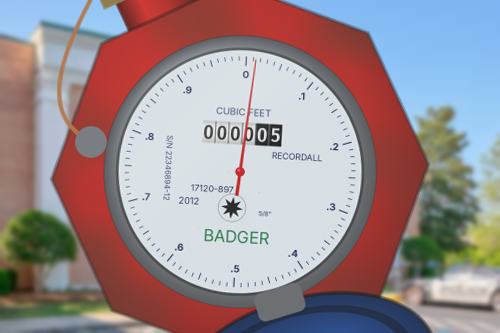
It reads 5.01 ft³
